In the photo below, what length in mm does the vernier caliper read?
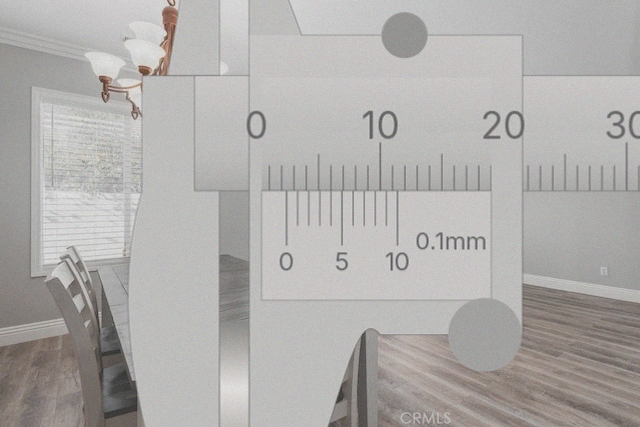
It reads 2.4 mm
